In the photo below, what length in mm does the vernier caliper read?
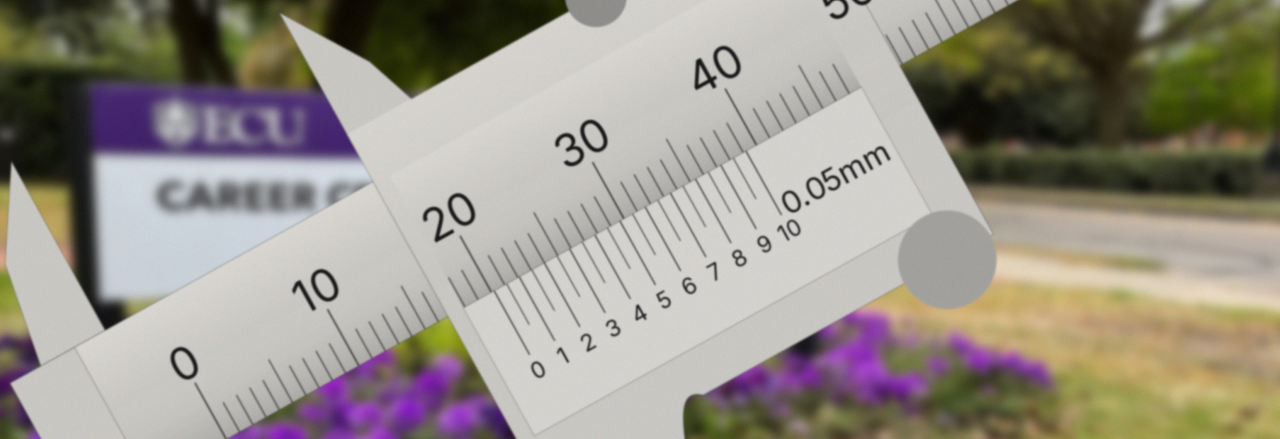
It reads 20.2 mm
